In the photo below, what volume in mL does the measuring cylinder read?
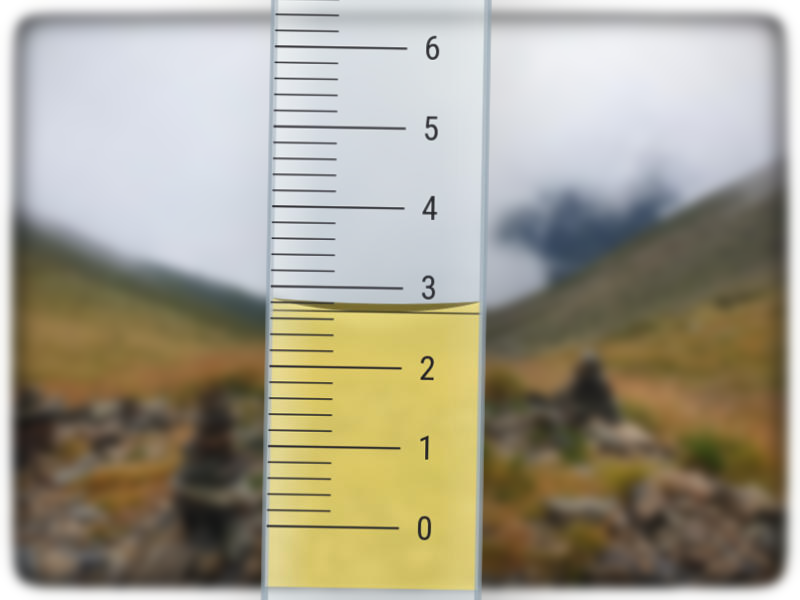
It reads 2.7 mL
